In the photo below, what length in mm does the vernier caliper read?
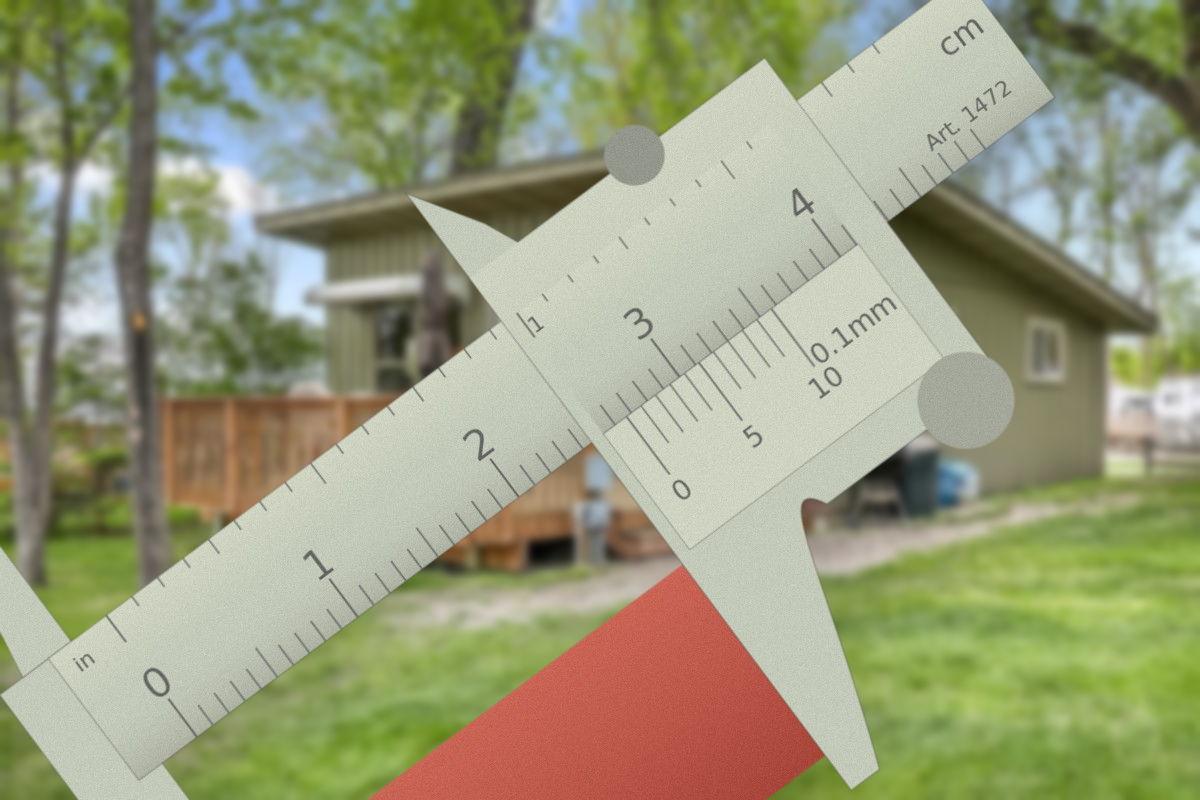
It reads 26.7 mm
